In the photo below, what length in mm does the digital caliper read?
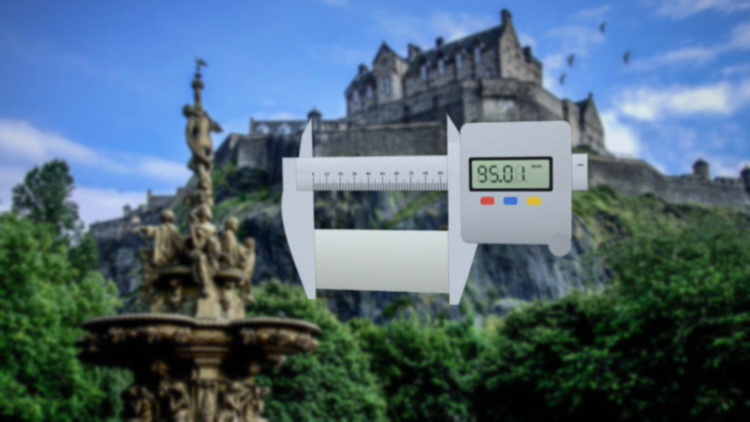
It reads 95.01 mm
